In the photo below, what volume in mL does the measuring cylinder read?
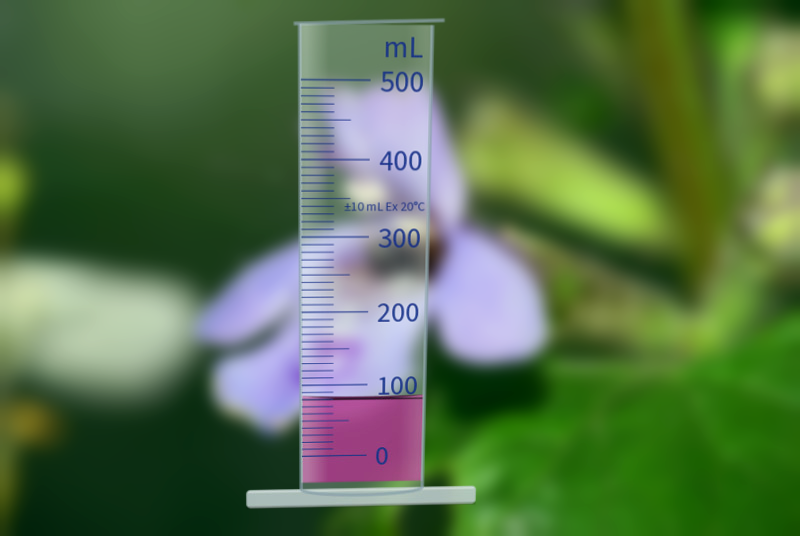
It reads 80 mL
